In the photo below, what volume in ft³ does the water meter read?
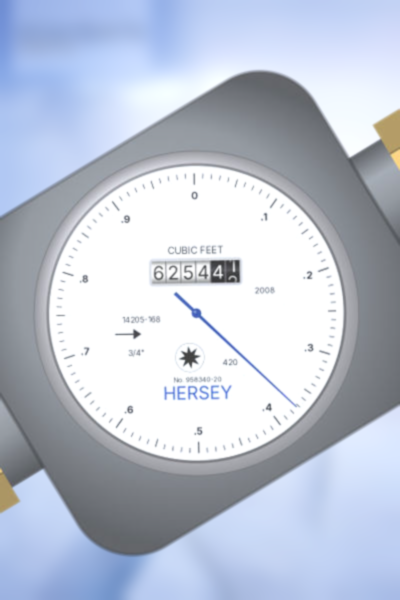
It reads 625441.37 ft³
